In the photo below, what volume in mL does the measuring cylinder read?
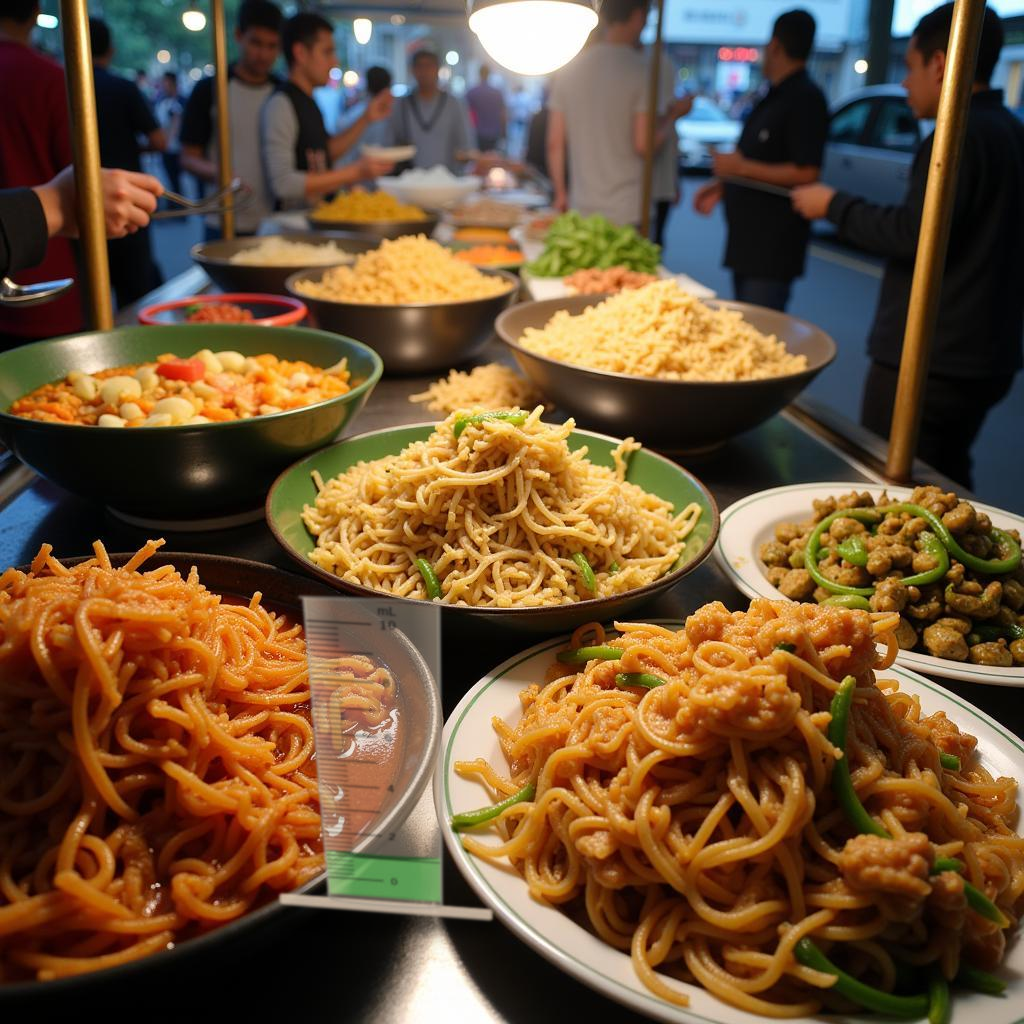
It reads 1 mL
